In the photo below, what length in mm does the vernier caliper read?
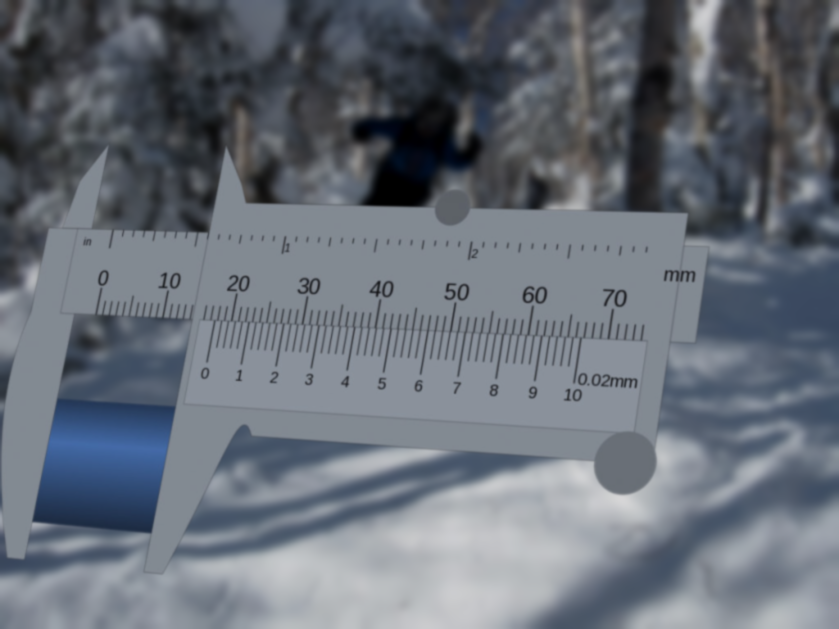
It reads 17.6 mm
